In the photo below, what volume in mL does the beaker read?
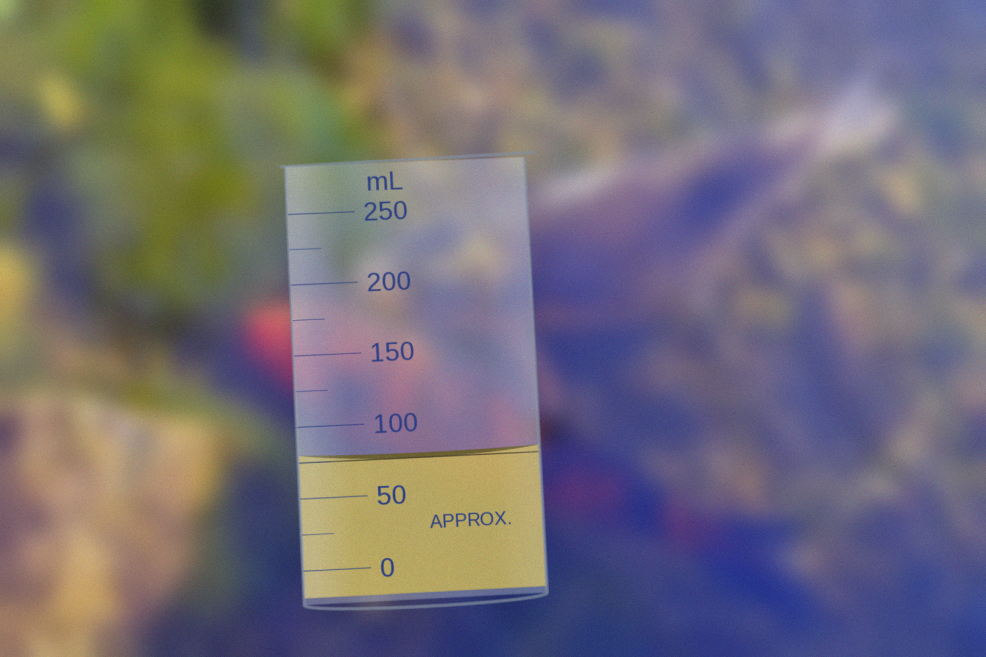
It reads 75 mL
